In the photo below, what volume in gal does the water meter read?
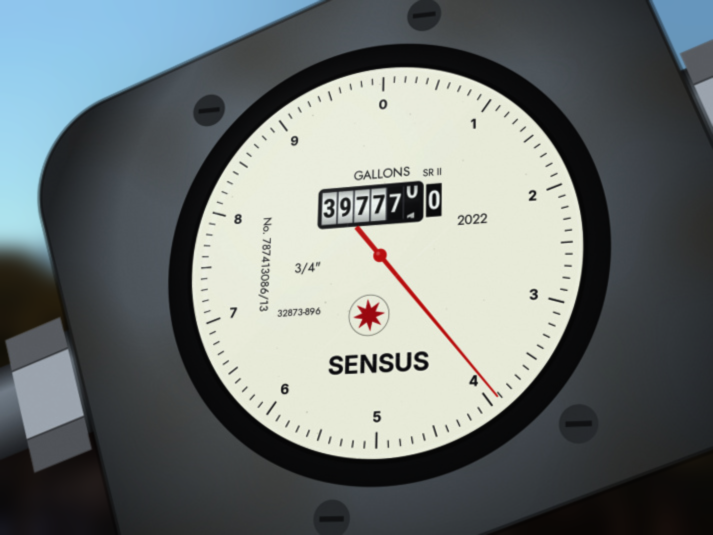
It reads 3977703.9 gal
